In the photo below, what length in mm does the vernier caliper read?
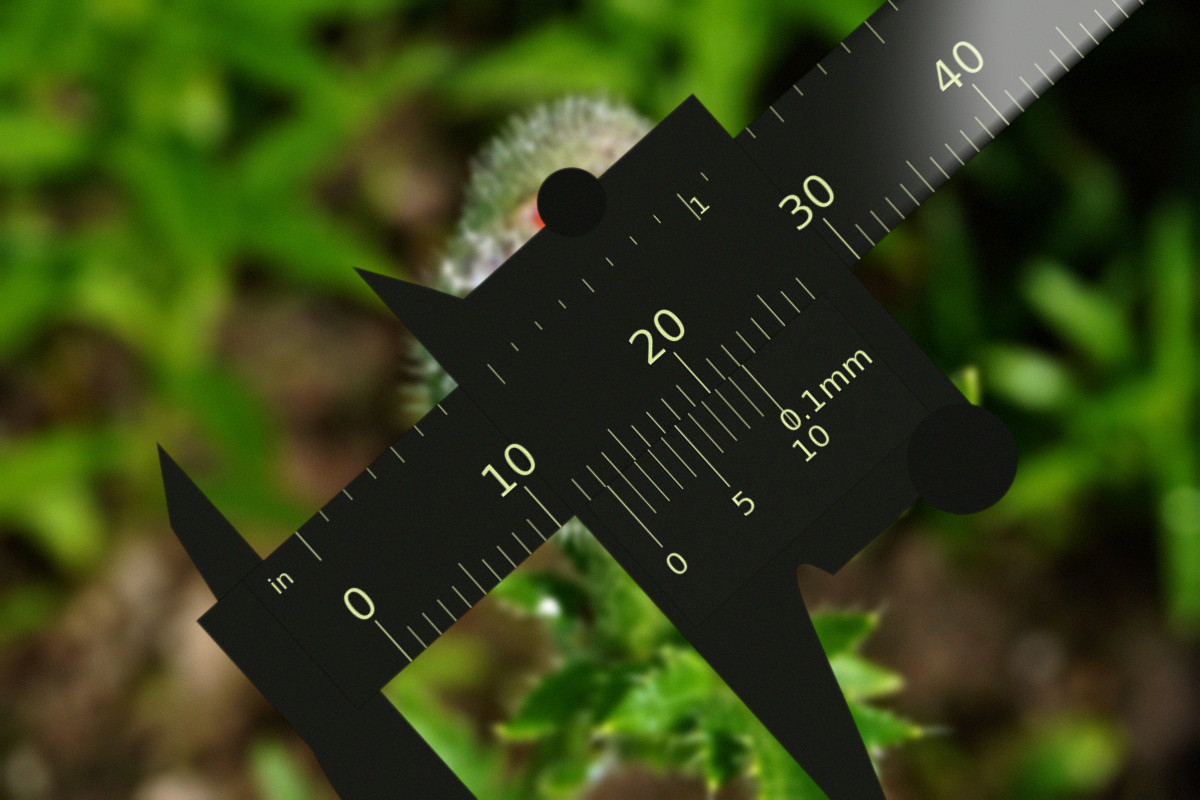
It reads 13.1 mm
